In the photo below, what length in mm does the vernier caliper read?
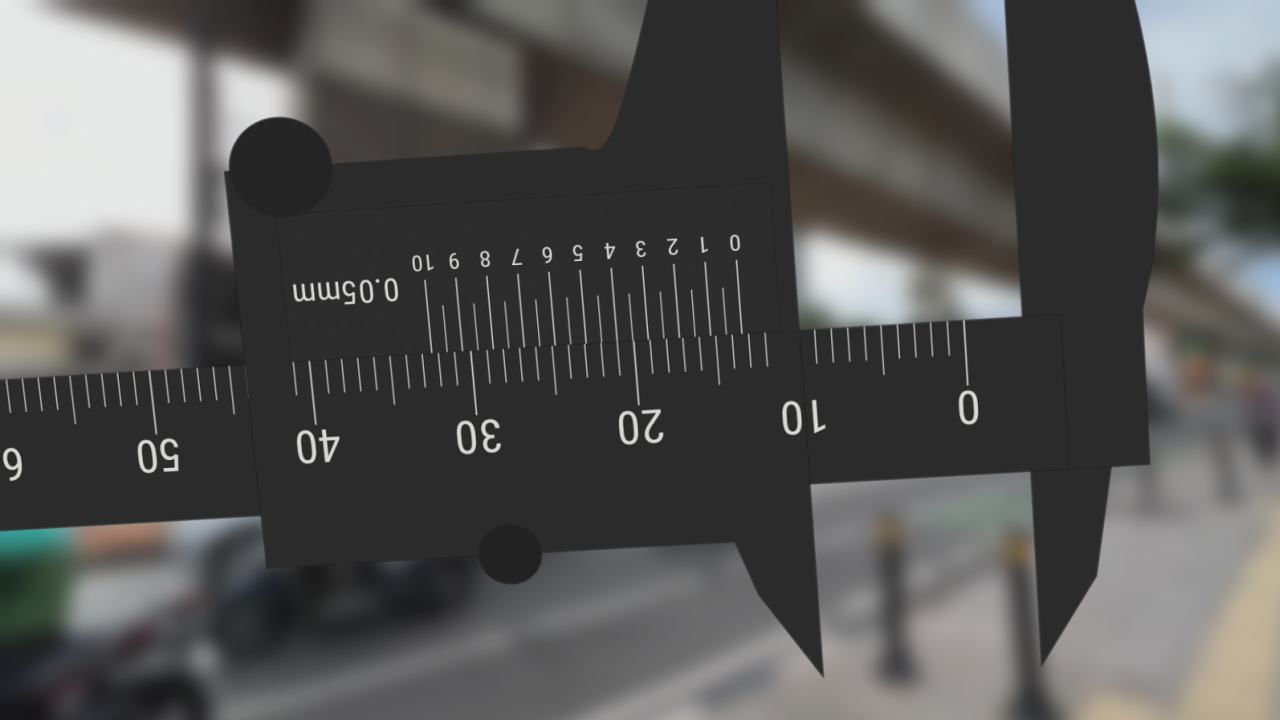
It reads 13.4 mm
